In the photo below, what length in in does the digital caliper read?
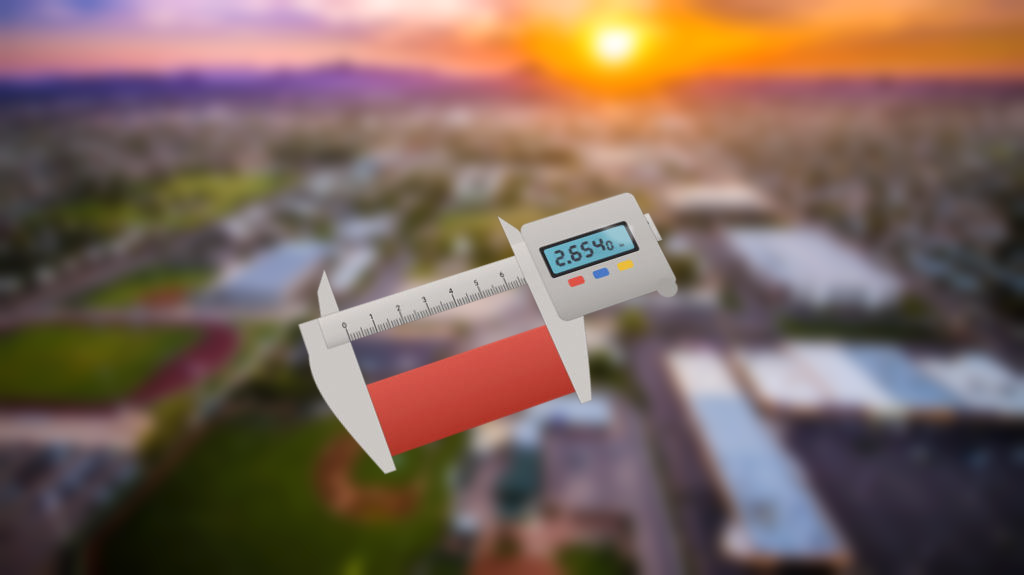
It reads 2.6540 in
